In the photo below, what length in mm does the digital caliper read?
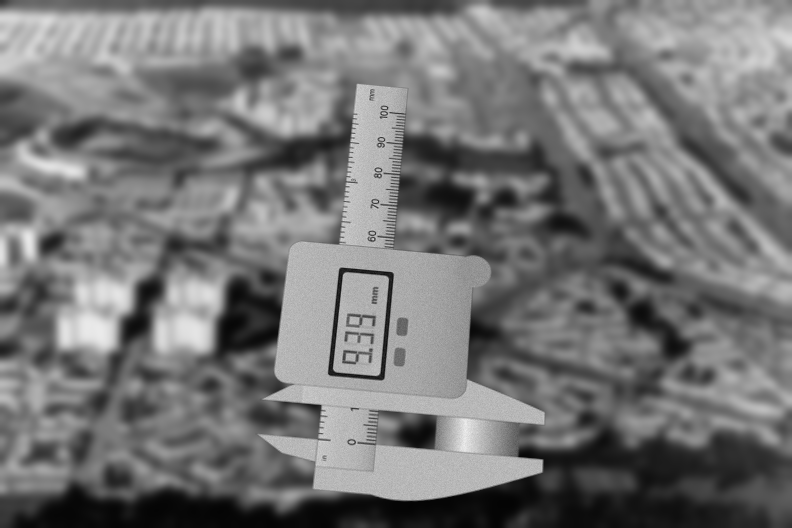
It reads 9.39 mm
